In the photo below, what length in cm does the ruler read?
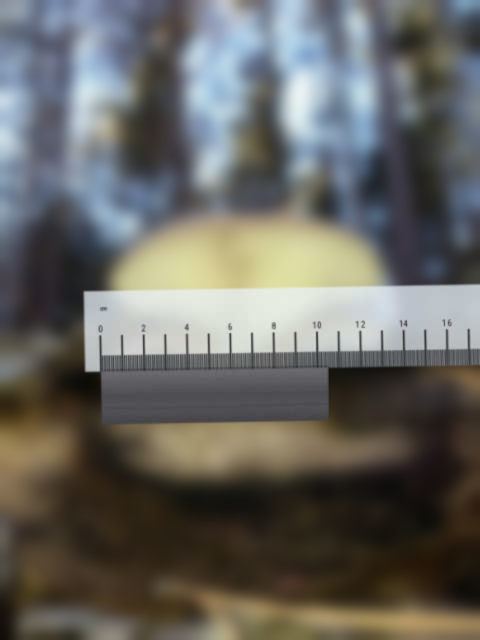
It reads 10.5 cm
